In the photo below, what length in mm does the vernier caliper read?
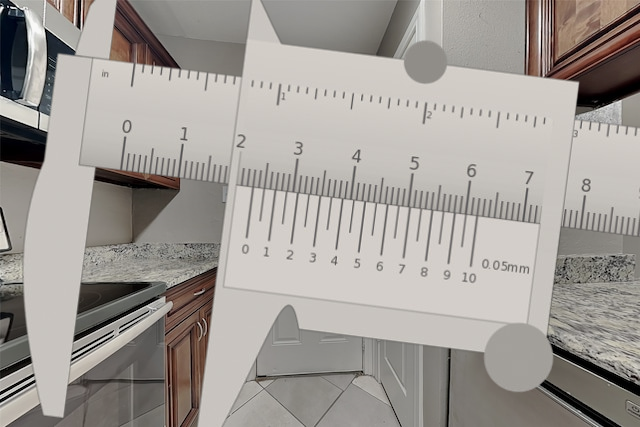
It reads 23.0 mm
